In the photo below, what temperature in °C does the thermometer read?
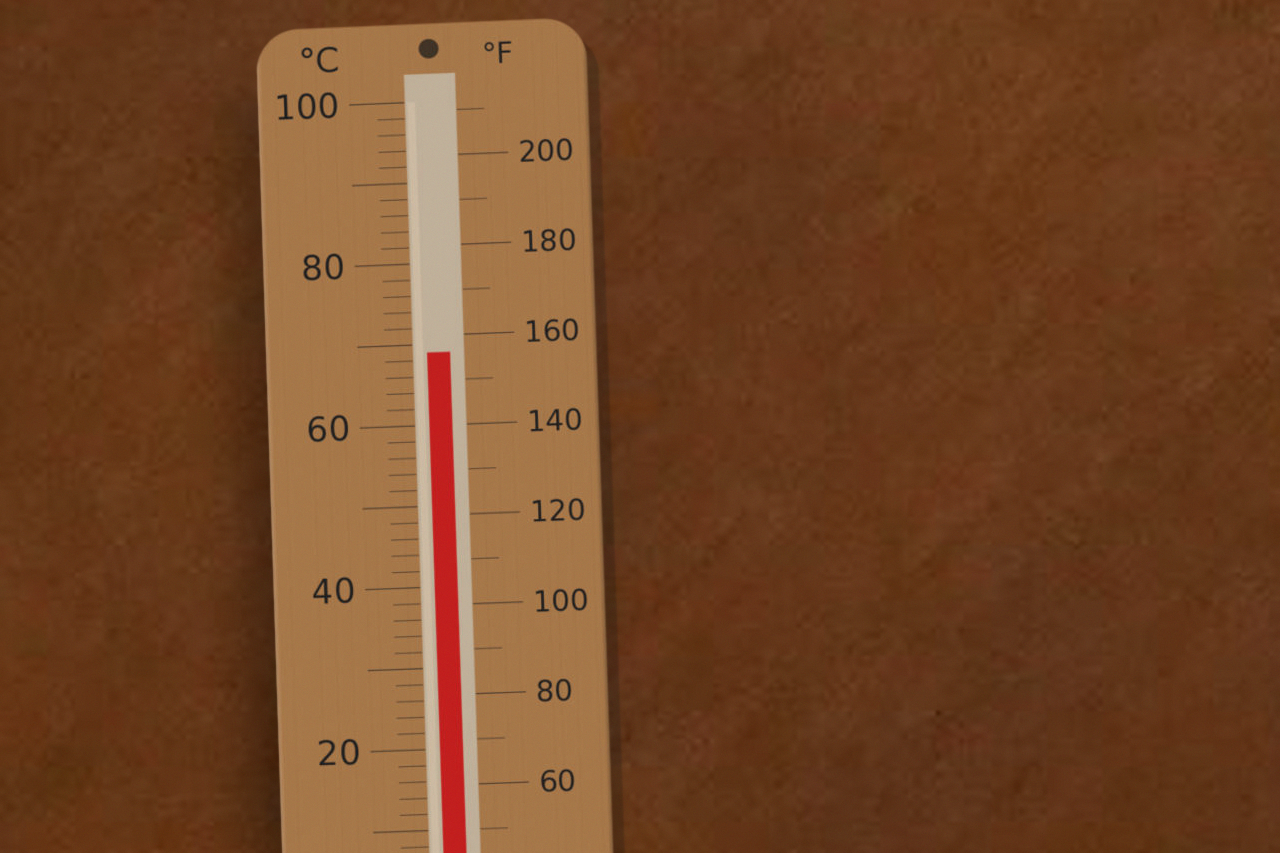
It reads 69 °C
